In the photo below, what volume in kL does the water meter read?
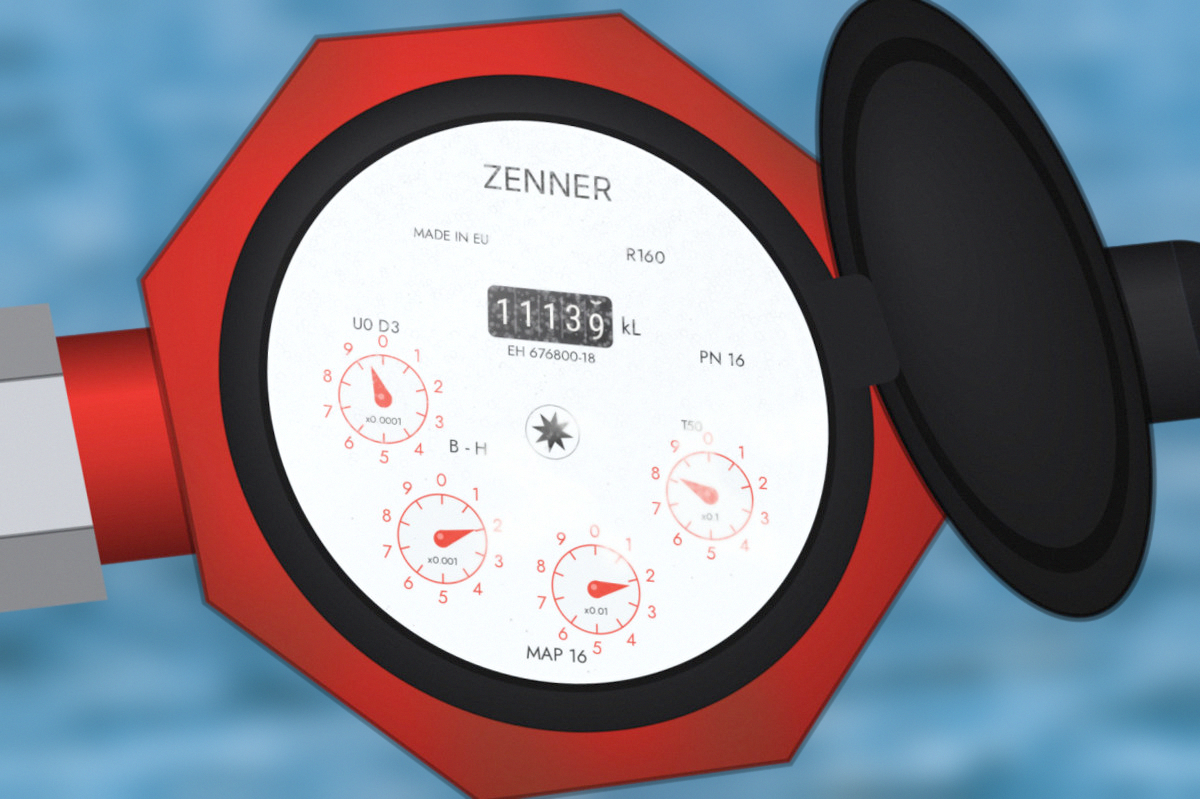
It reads 11138.8219 kL
